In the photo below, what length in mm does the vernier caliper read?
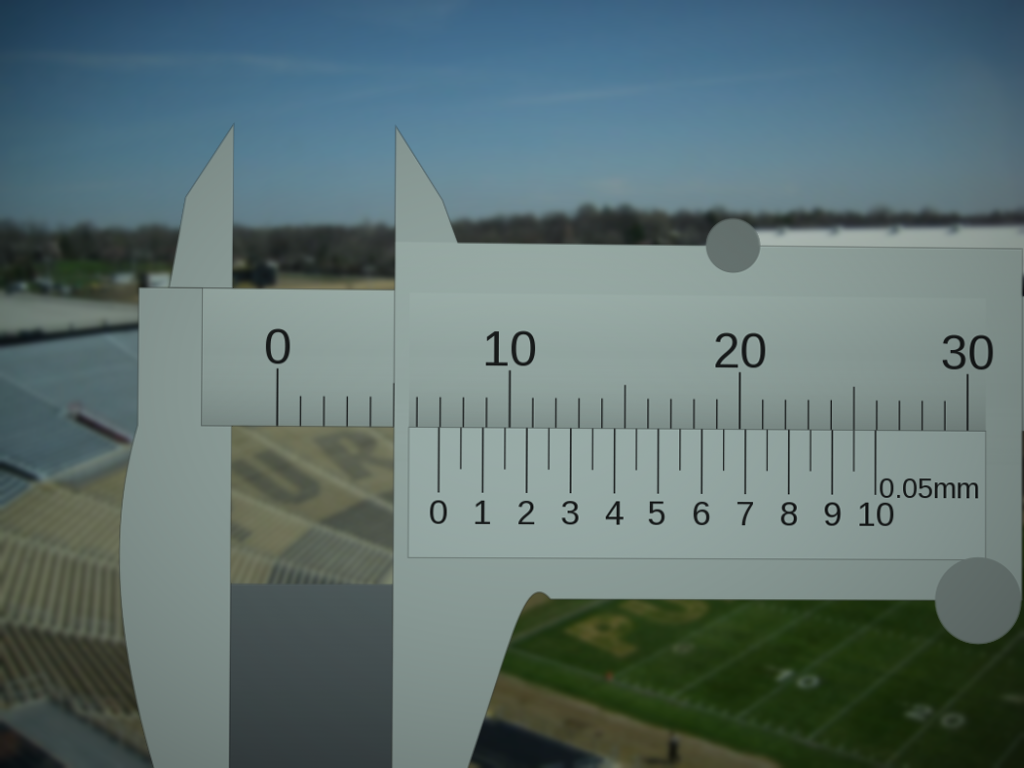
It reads 6.95 mm
